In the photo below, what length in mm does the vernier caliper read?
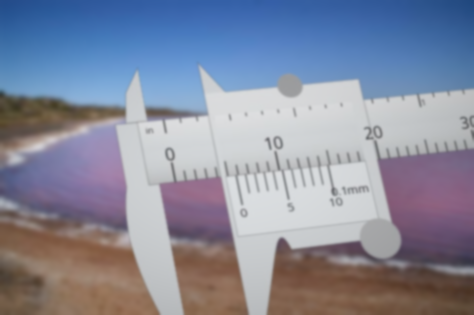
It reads 5.8 mm
